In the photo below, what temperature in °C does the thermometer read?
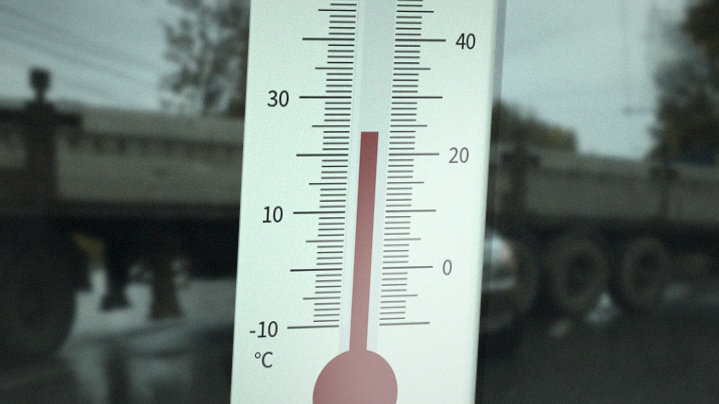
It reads 24 °C
